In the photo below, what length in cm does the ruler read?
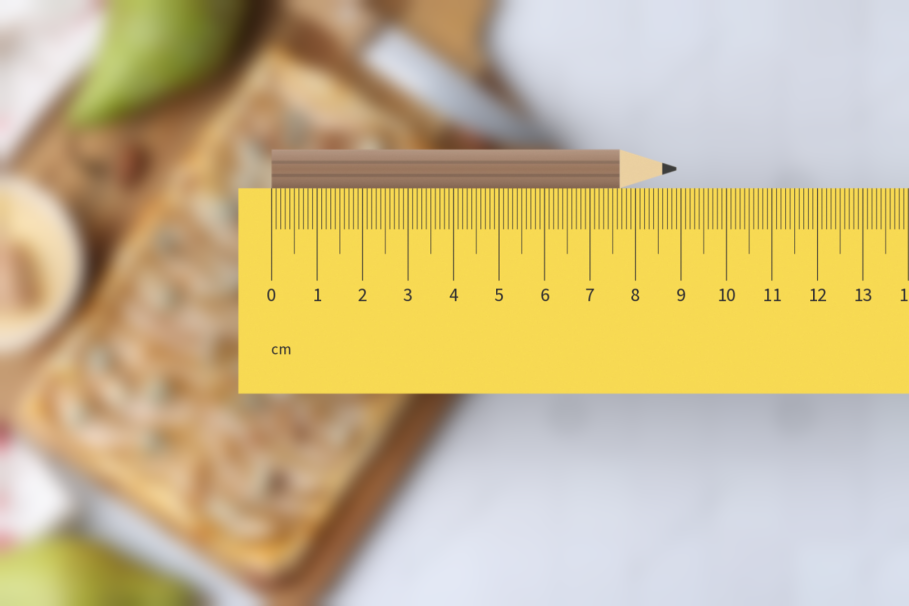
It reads 8.9 cm
